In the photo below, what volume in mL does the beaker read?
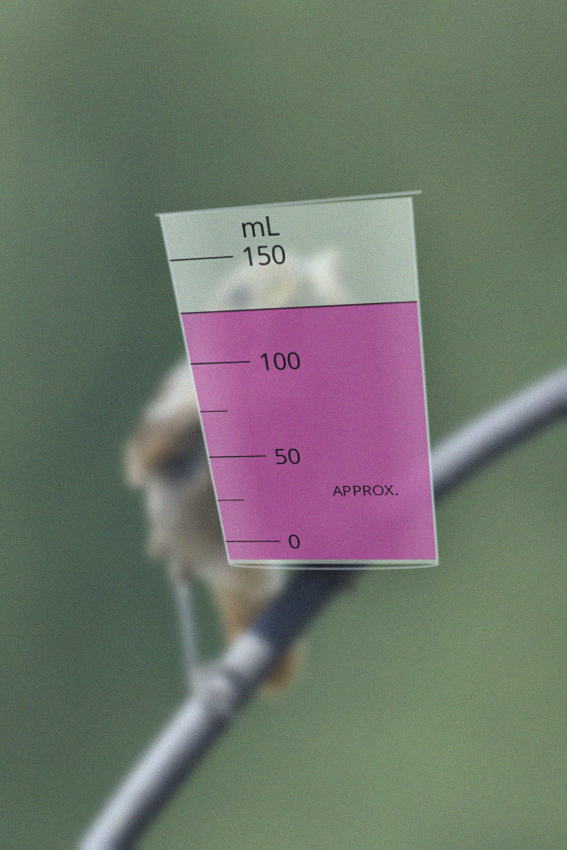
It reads 125 mL
